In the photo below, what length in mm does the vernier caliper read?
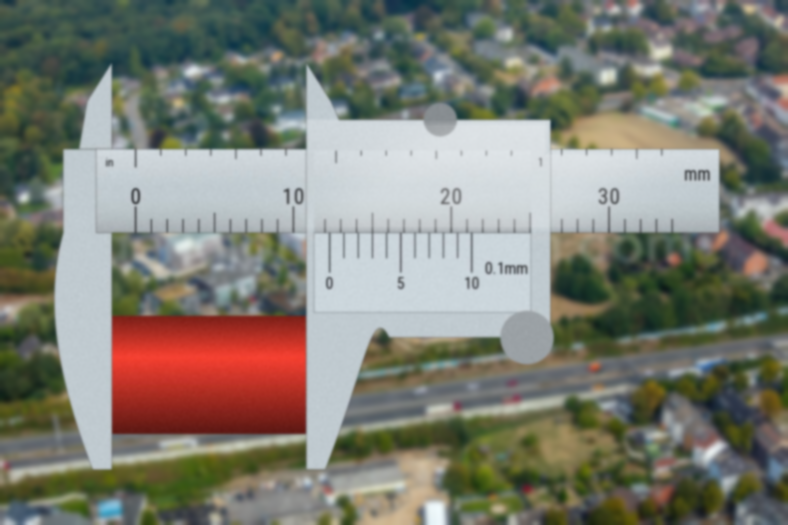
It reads 12.3 mm
